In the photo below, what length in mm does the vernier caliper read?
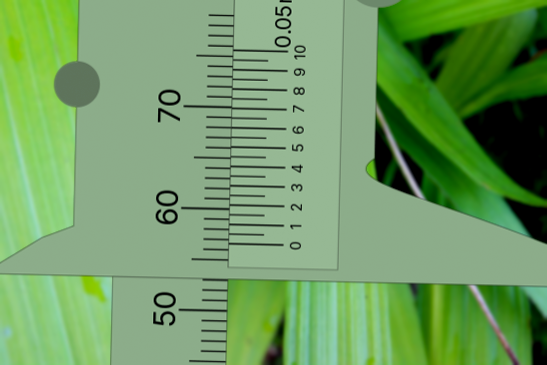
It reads 56.6 mm
